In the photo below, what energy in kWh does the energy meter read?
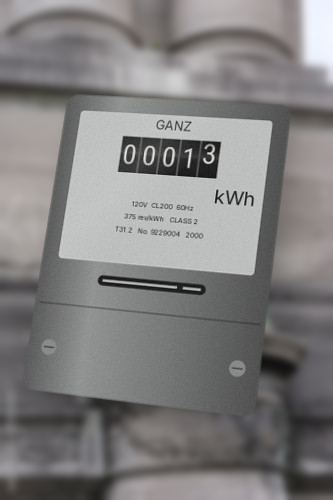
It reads 13 kWh
